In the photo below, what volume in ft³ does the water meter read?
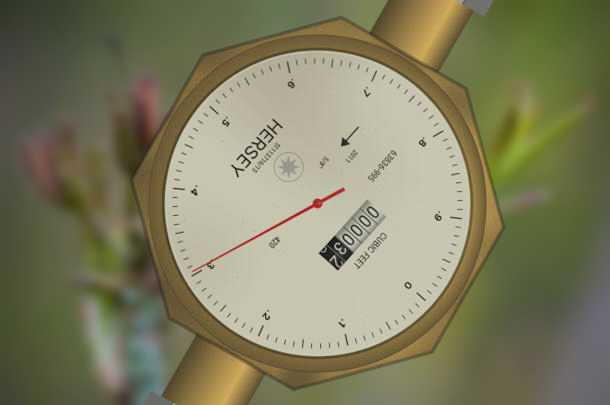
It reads 32.30 ft³
